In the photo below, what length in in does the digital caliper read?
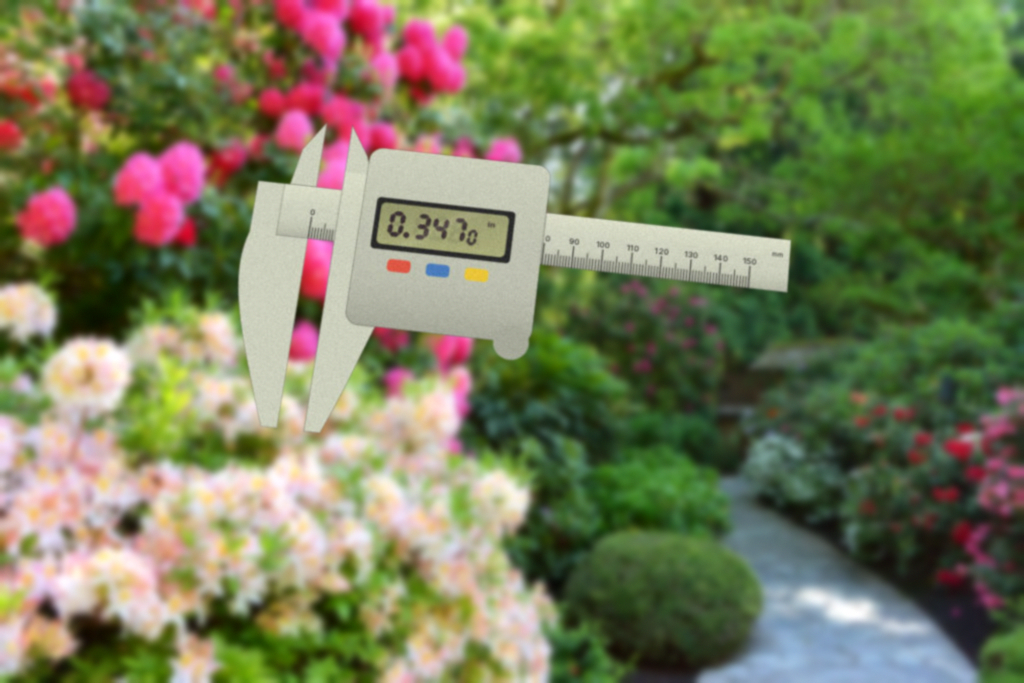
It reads 0.3470 in
